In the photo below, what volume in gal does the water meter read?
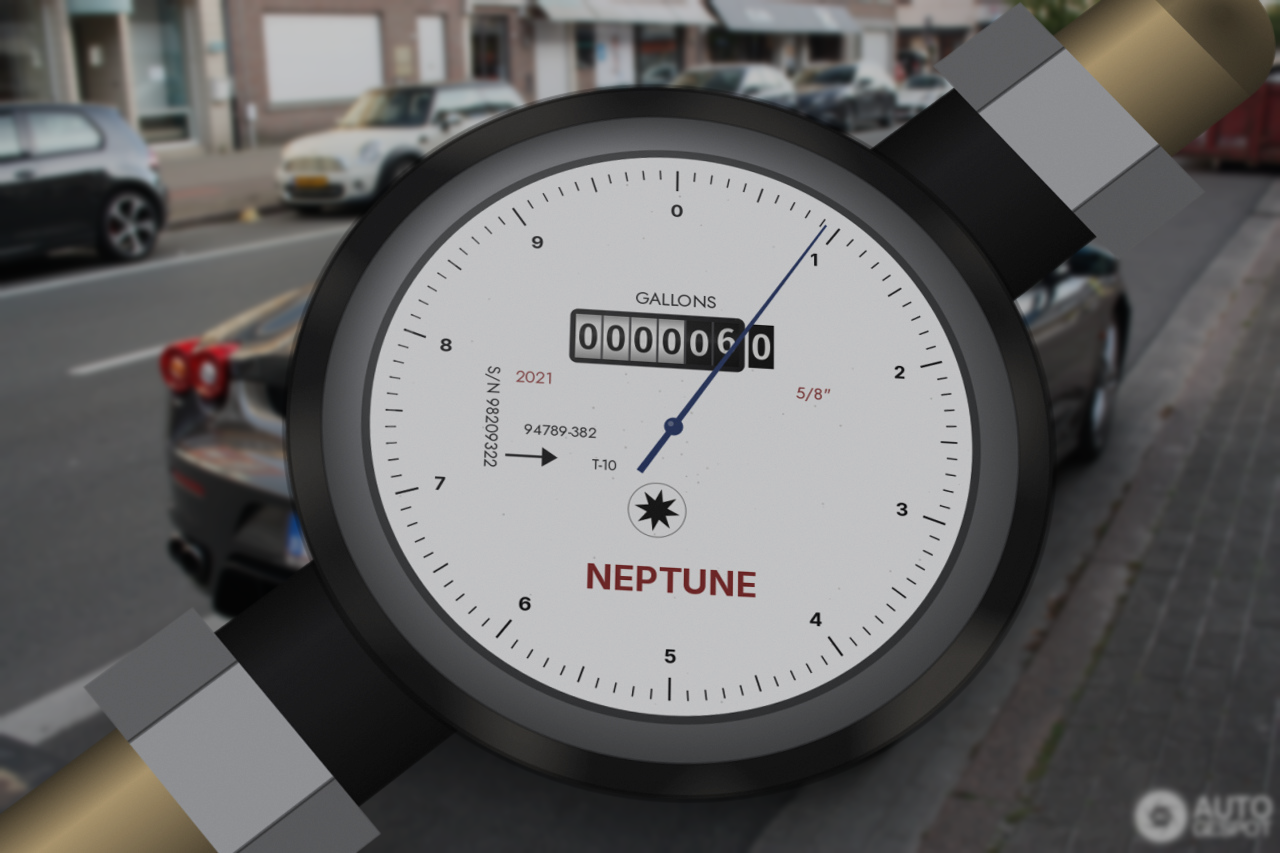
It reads 60.9 gal
